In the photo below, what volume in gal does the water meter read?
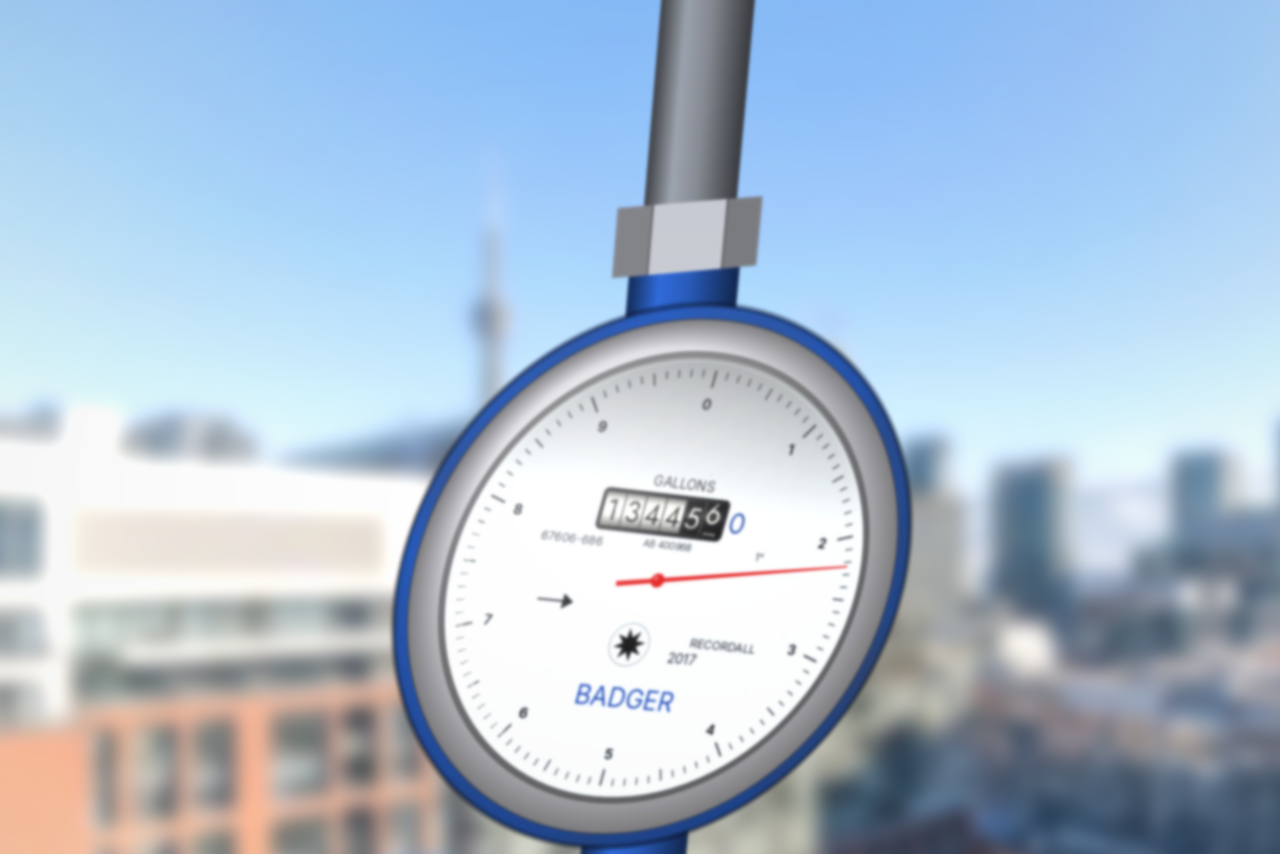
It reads 1344562.2 gal
